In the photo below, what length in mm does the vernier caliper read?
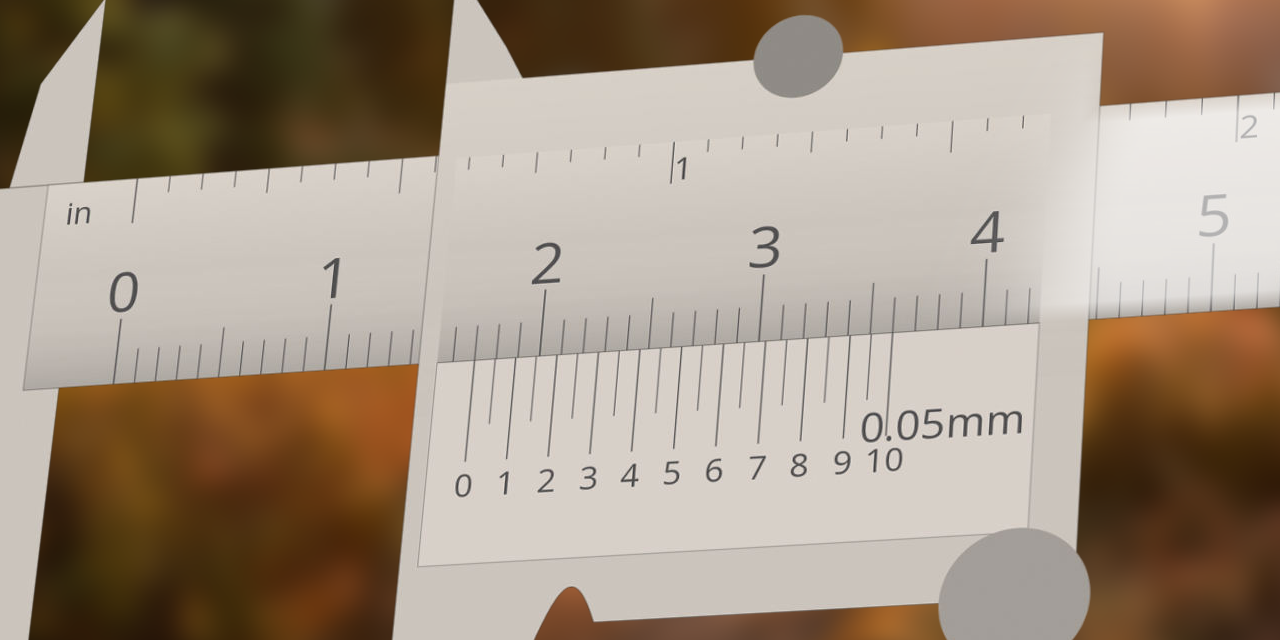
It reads 17.0 mm
